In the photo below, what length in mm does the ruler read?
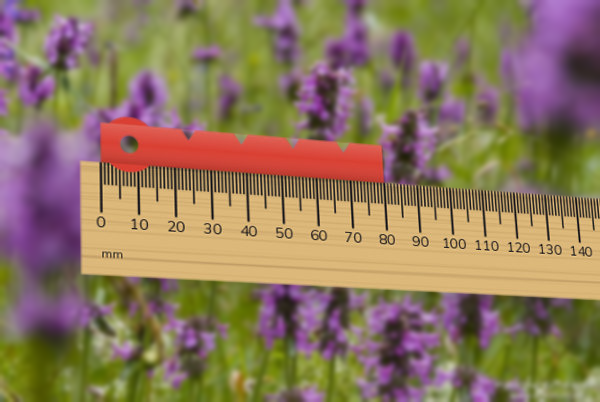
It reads 80 mm
